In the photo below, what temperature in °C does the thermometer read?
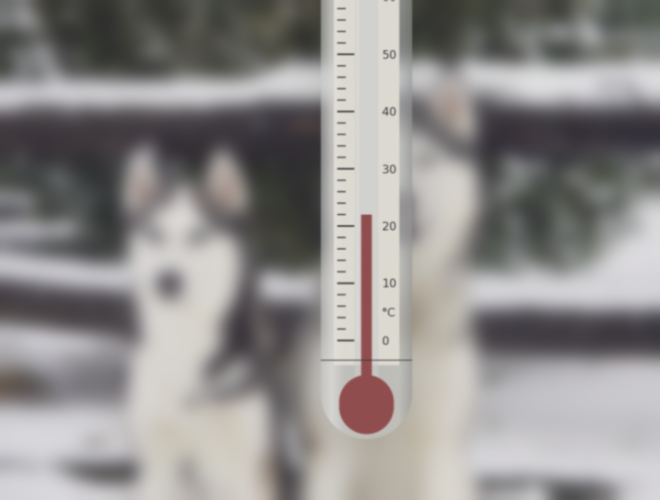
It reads 22 °C
